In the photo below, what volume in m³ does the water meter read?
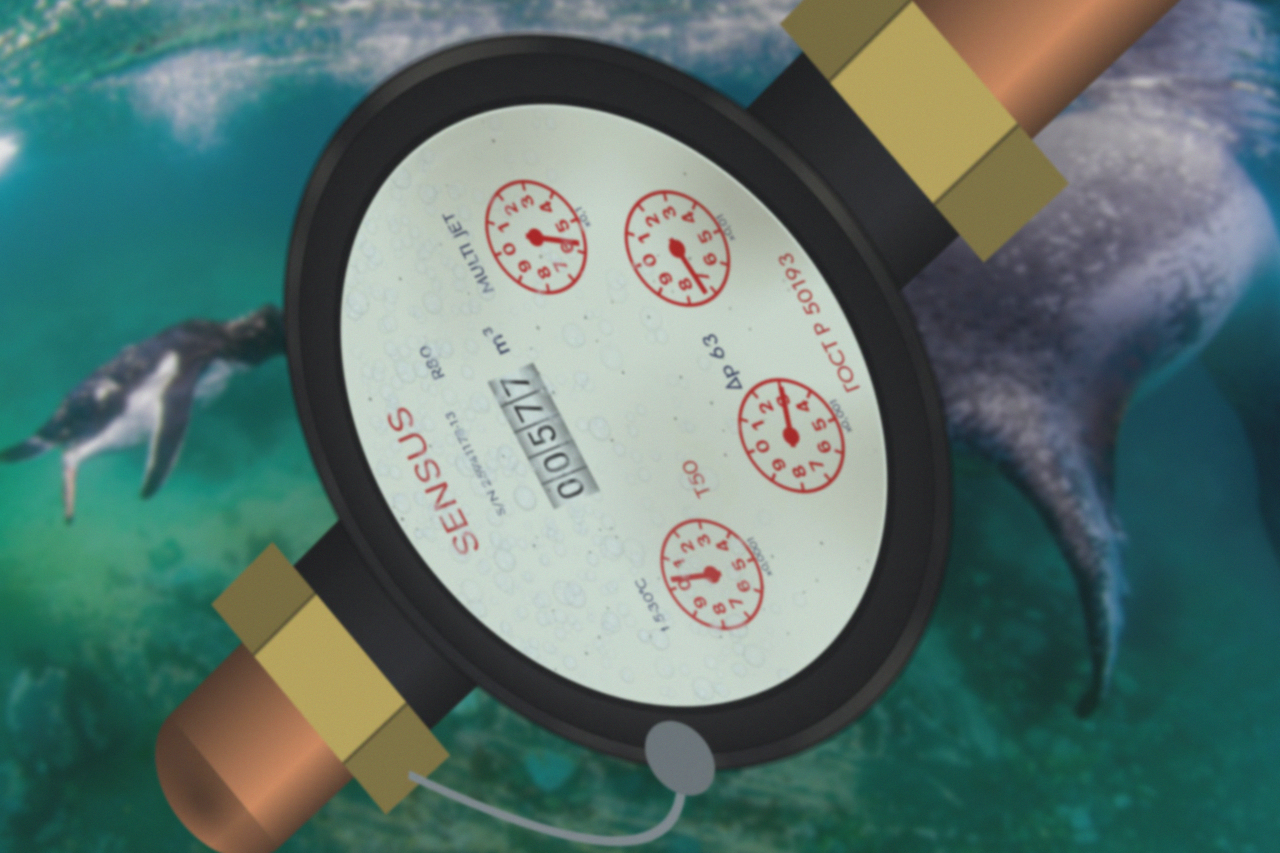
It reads 577.5730 m³
